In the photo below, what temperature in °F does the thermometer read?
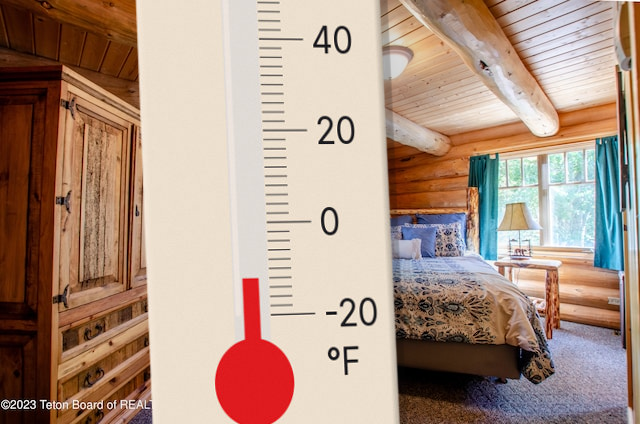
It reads -12 °F
